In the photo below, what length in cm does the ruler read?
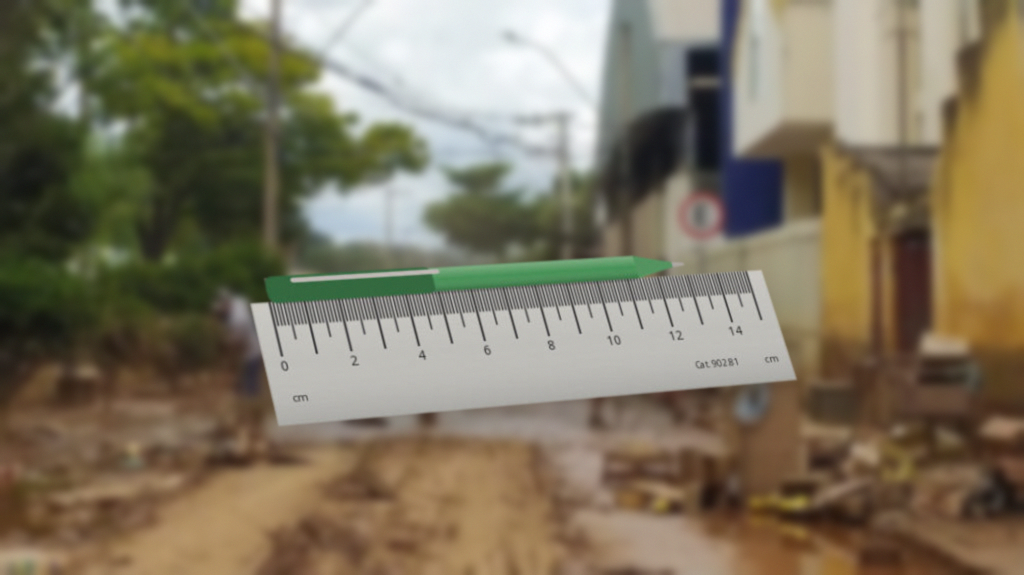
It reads 13 cm
